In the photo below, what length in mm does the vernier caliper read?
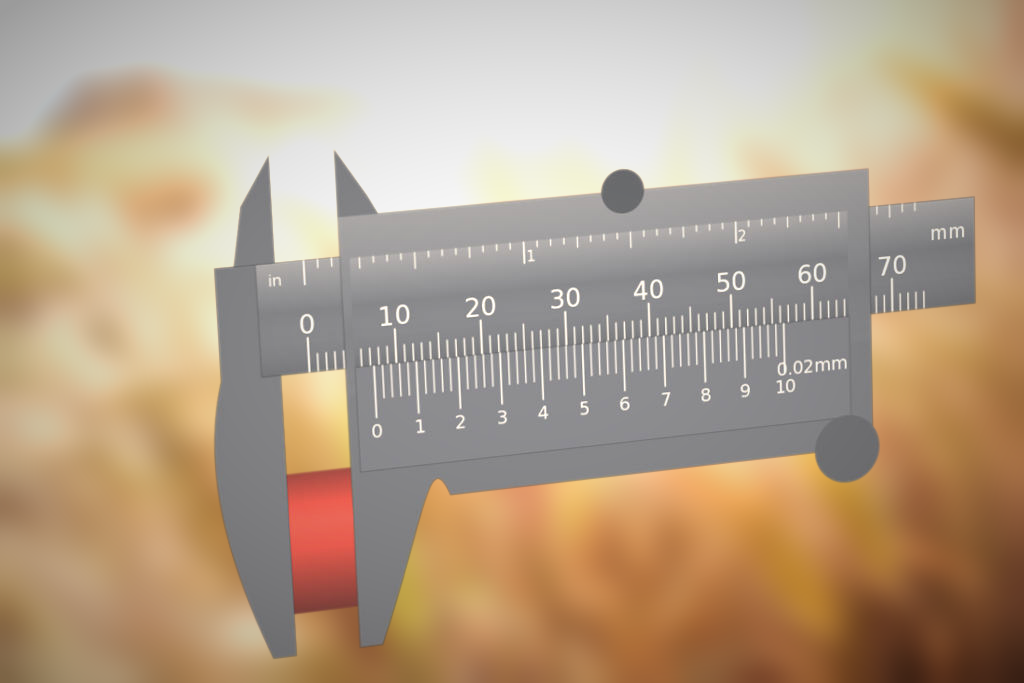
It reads 7.4 mm
